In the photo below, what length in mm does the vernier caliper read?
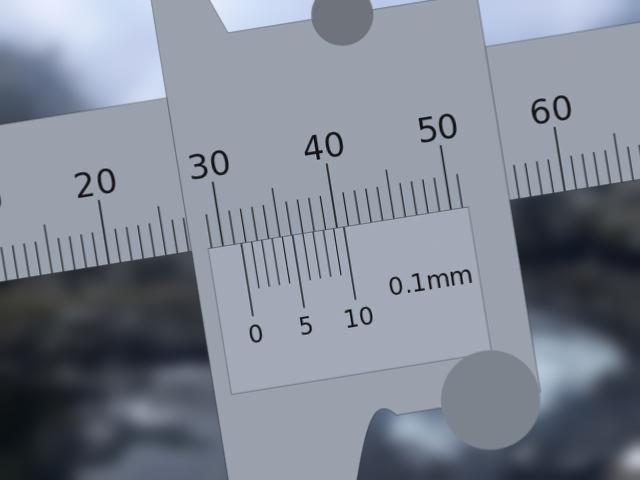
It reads 31.6 mm
